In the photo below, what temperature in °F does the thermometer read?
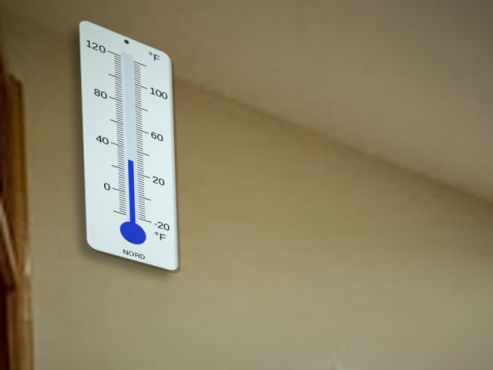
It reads 30 °F
